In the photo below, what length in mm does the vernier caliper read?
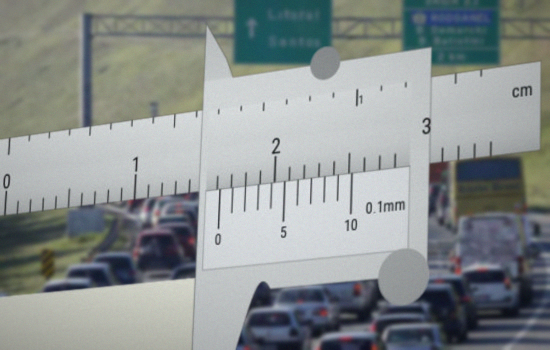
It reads 16.2 mm
